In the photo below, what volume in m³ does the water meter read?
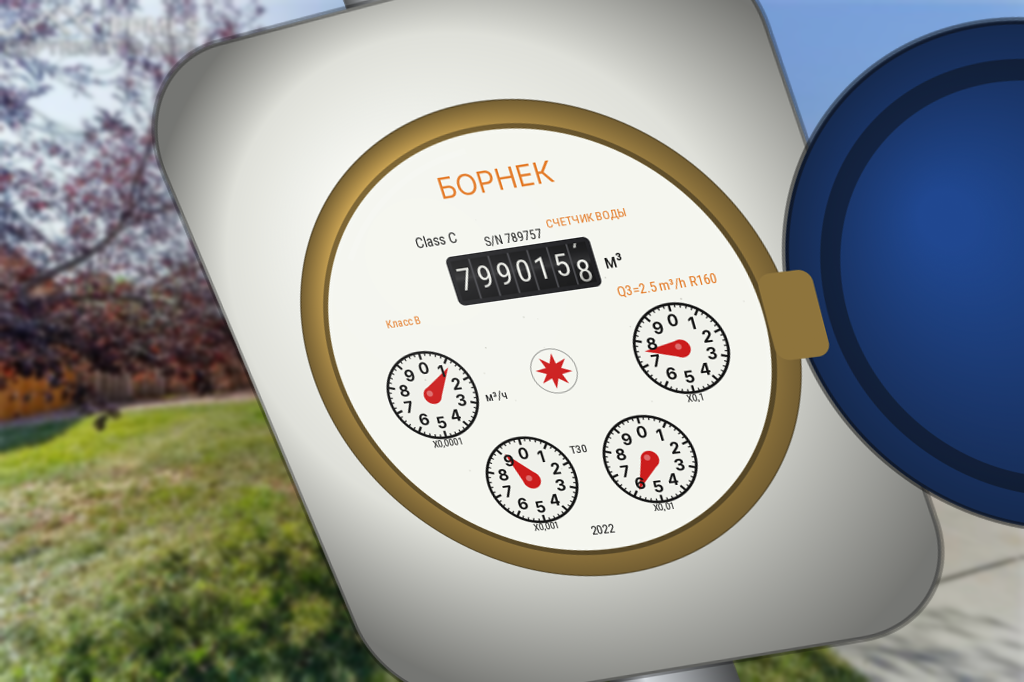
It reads 7990157.7591 m³
